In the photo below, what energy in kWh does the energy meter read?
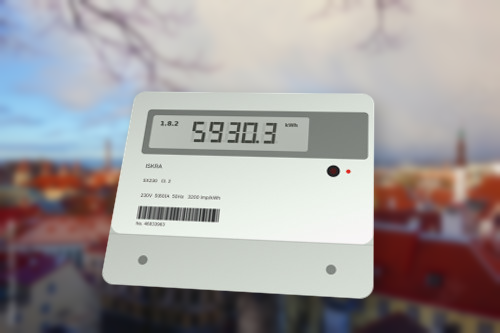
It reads 5930.3 kWh
